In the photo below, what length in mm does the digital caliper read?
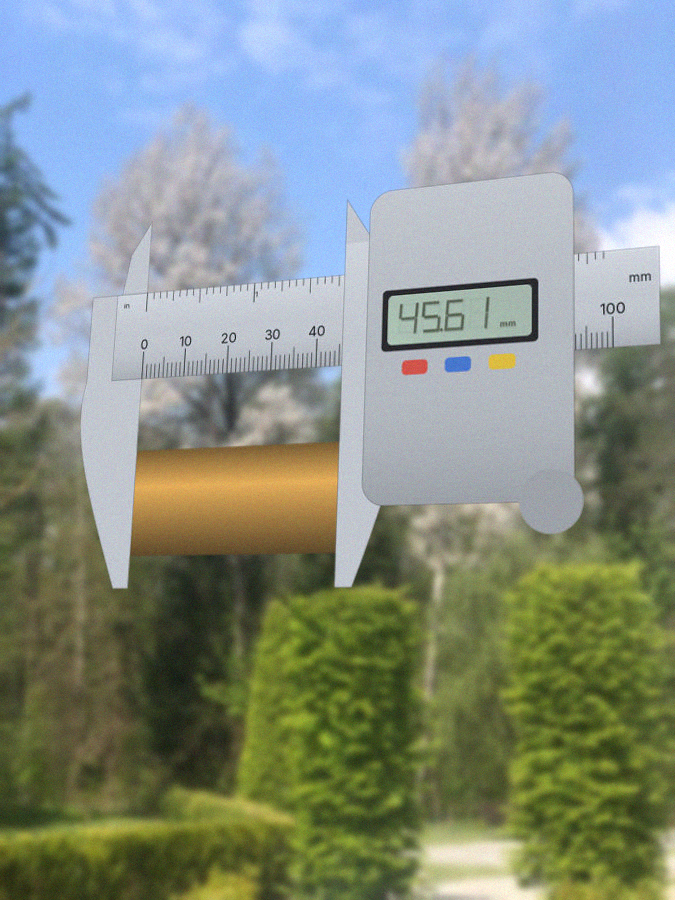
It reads 45.61 mm
